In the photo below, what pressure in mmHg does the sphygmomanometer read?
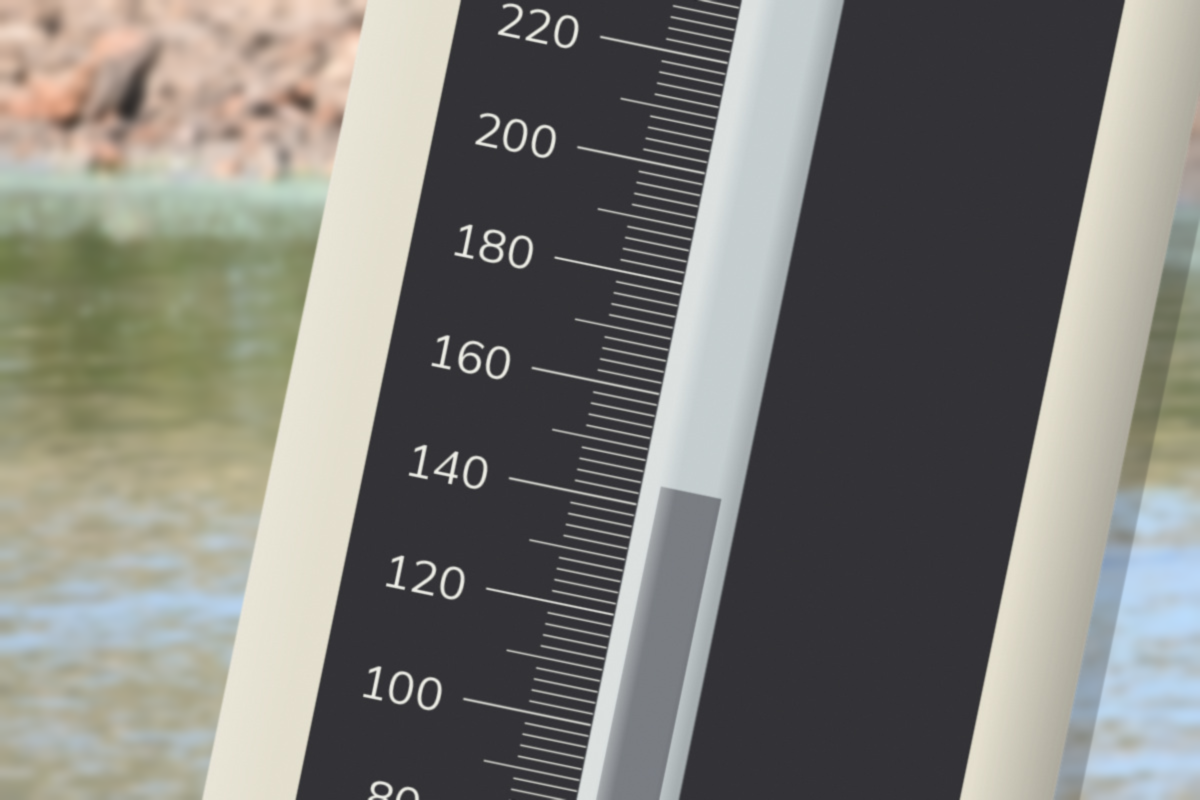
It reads 144 mmHg
